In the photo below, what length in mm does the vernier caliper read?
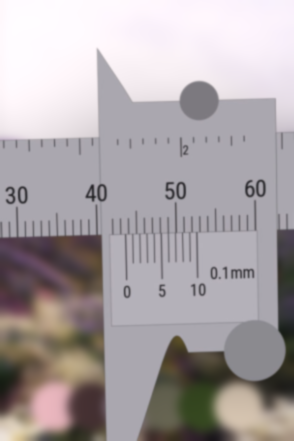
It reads 43.6 mm
